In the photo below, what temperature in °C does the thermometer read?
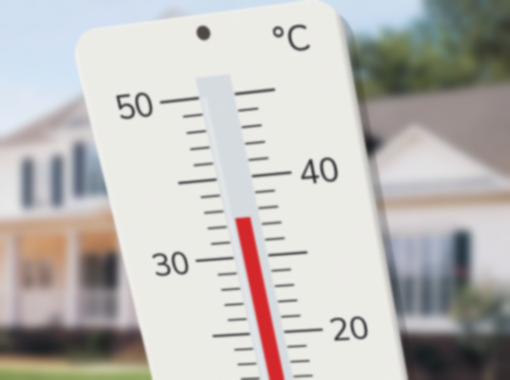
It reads 35 °C
